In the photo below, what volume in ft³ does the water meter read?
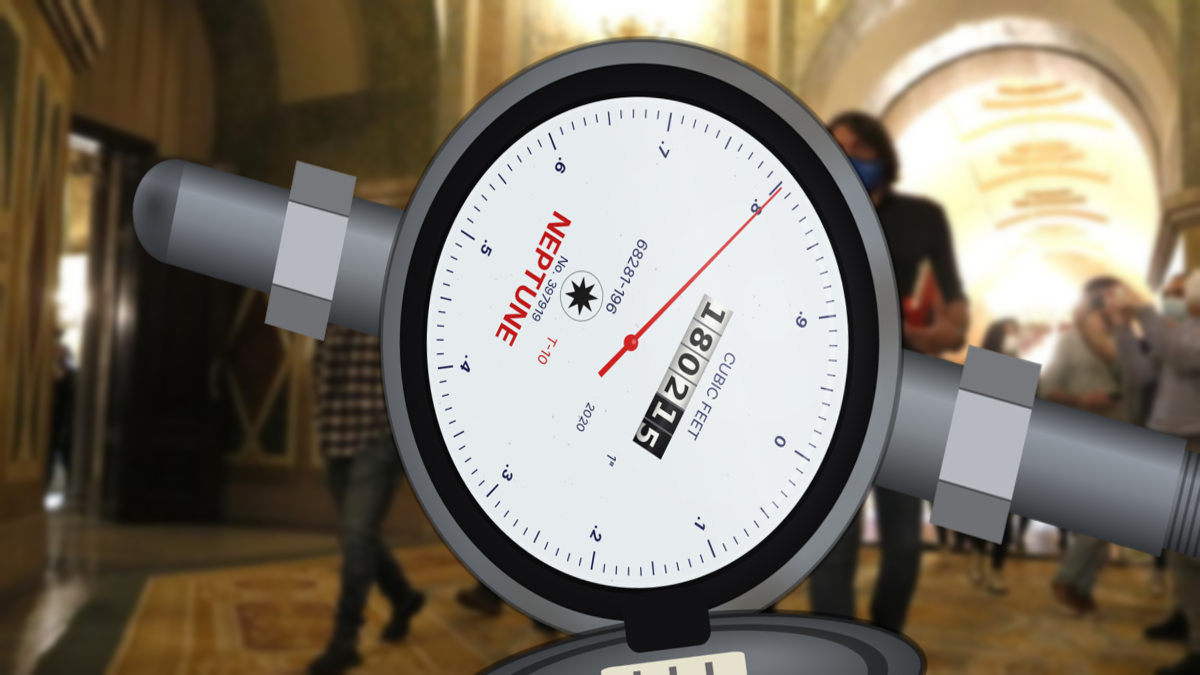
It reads 180214.80 ft³
